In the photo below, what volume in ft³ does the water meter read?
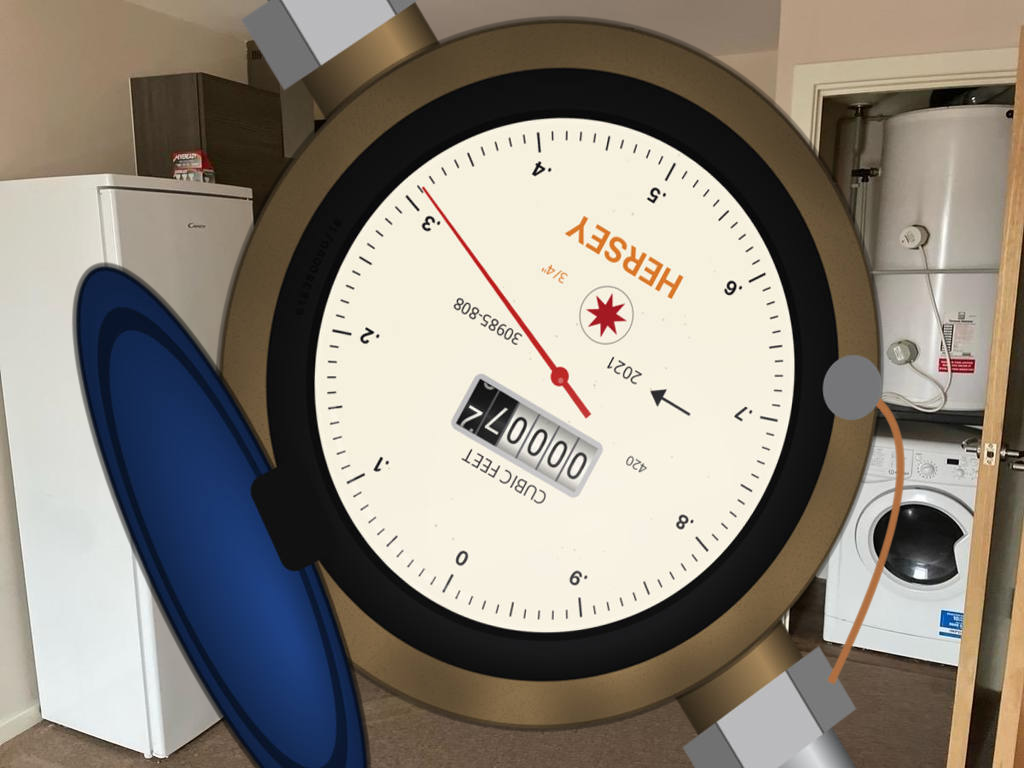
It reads 72.31 ft³
